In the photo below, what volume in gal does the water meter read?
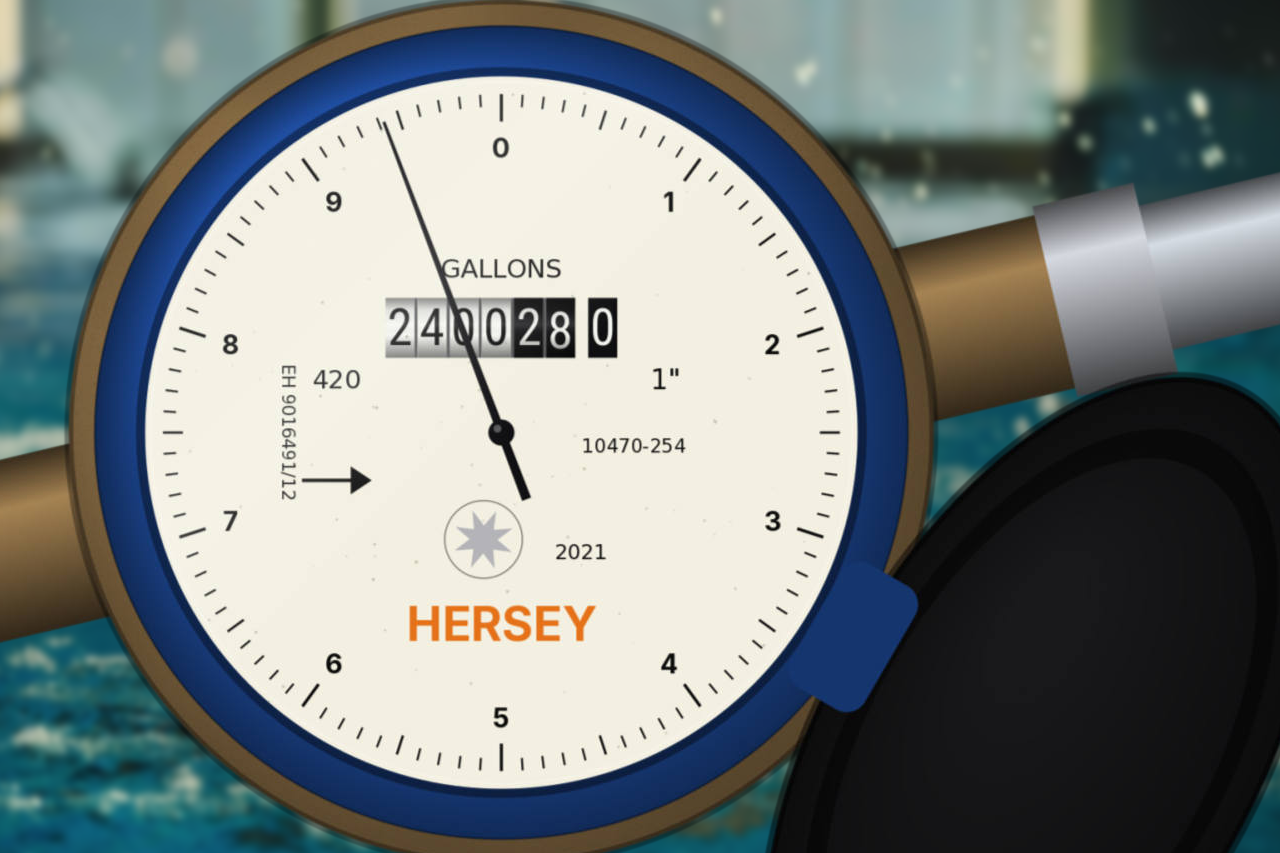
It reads 2400279.4 gal
